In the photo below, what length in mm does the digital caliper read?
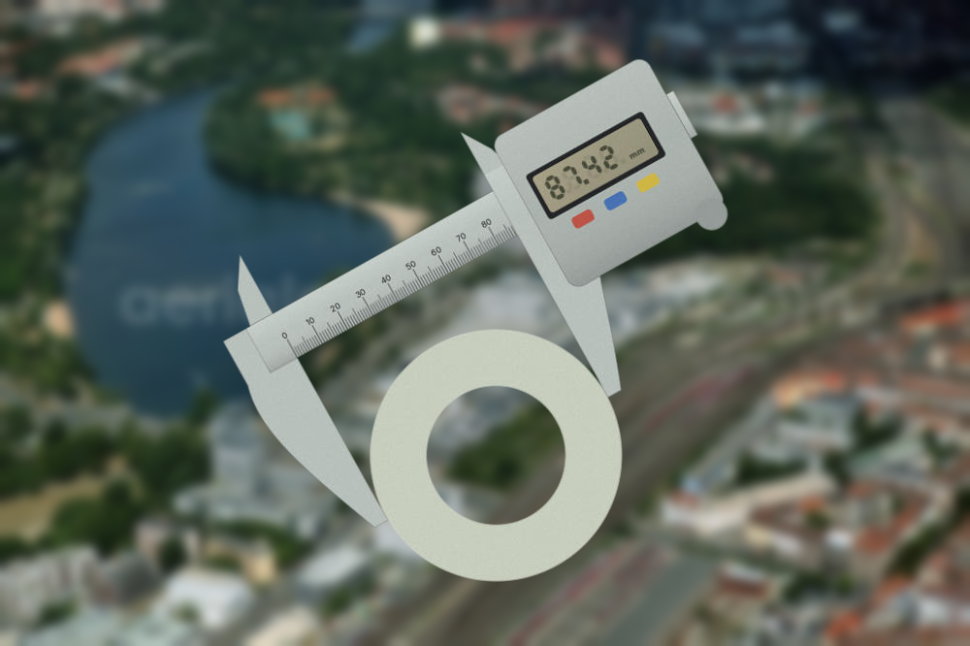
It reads 87.42 mm
